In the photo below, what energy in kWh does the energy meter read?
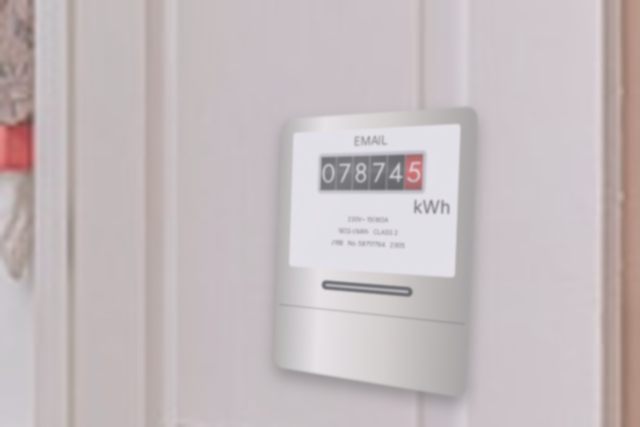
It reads 7874.5 kWh
